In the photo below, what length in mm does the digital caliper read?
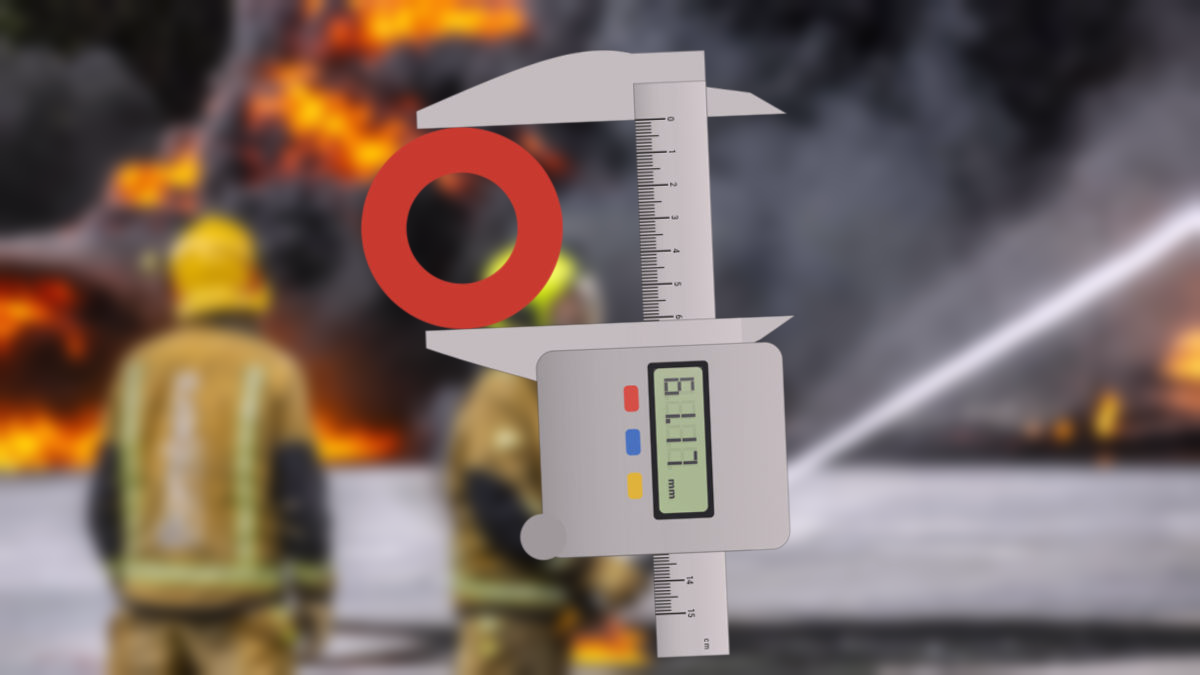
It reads 61.17 mm
